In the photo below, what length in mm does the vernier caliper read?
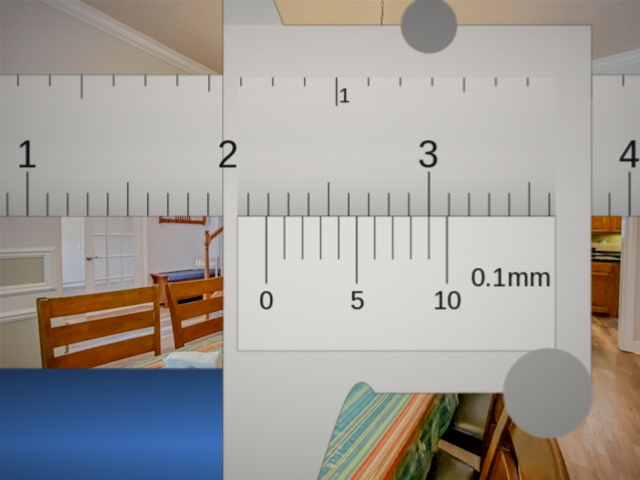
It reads 21.9 mm
